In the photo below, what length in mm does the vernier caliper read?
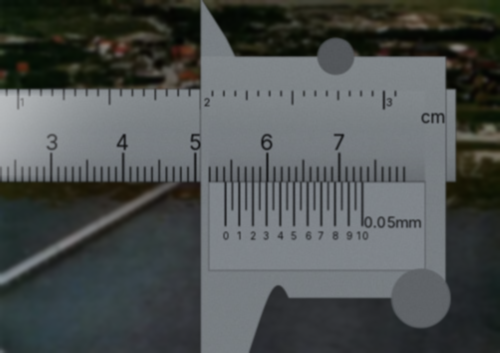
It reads 54.2 mm
